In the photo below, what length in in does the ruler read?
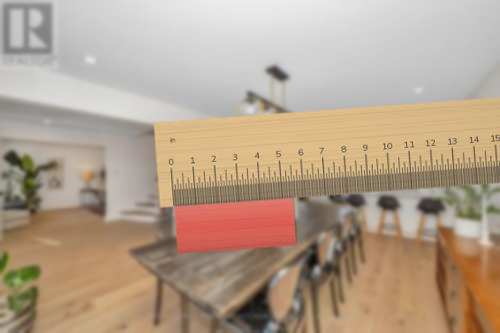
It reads 5.5 in
